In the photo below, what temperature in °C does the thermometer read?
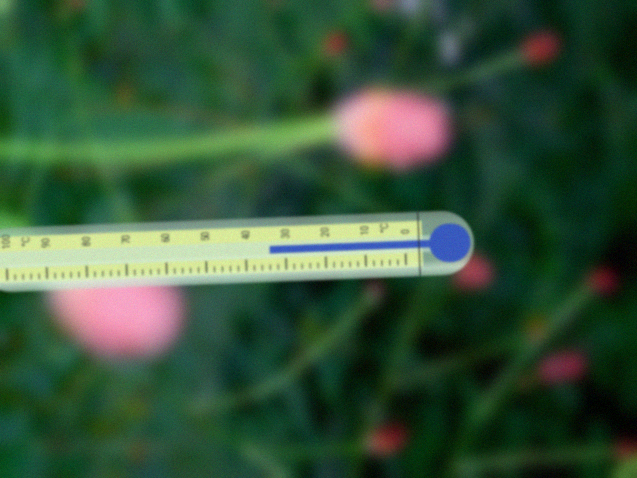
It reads 34 °C
